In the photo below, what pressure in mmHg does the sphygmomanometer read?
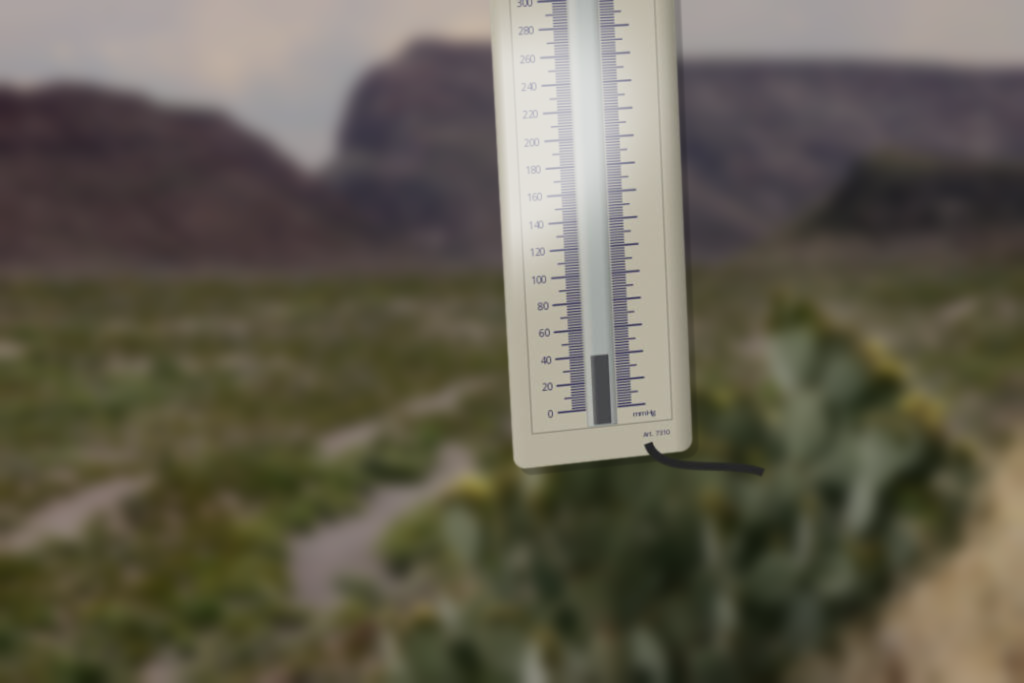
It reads 40 mmHg
